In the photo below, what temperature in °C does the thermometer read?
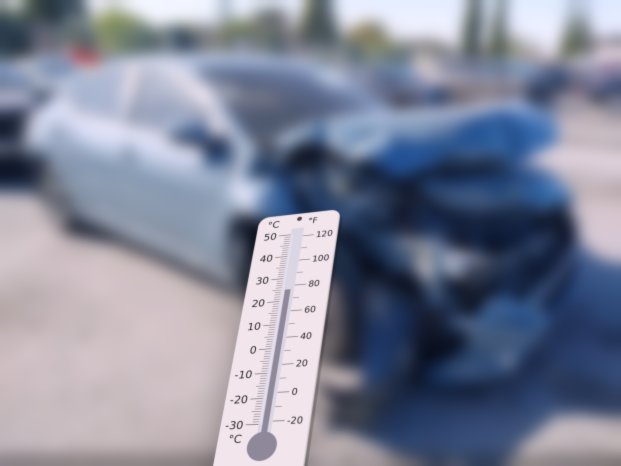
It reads 25 °C
